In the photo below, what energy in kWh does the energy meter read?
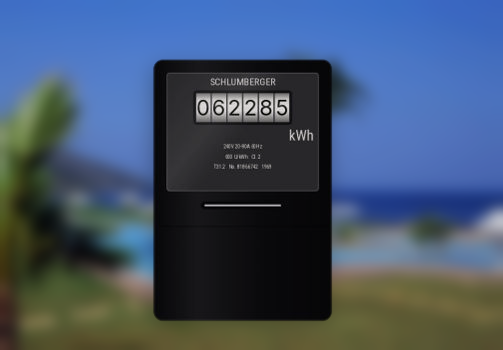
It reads 62285 kWh
